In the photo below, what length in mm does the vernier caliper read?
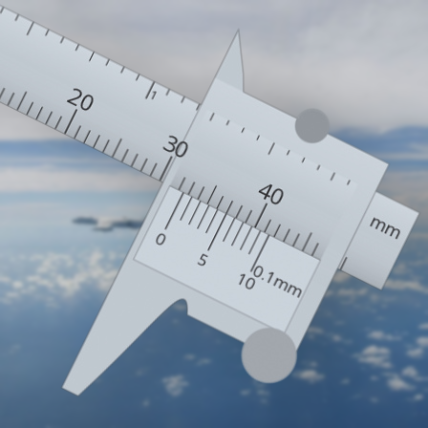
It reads 32.5 mm
